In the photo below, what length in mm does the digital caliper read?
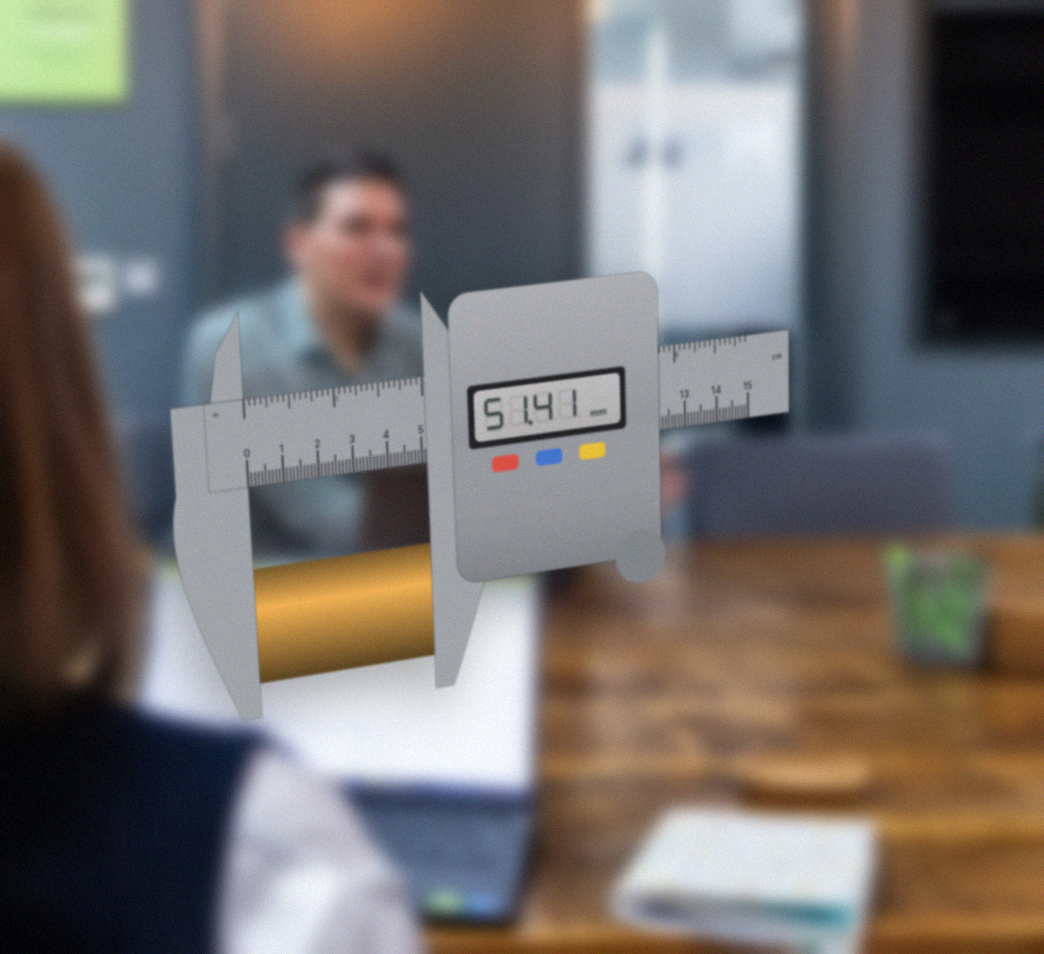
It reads 51.41 mm
